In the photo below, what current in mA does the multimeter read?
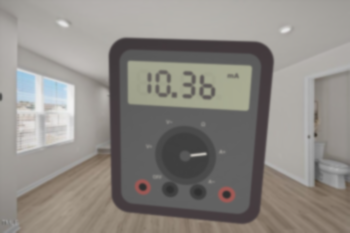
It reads 10.36 mA
